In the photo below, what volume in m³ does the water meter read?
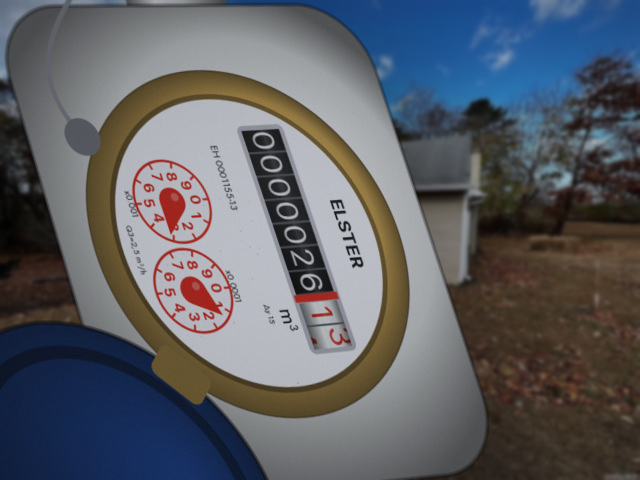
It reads 26.1331 m³
